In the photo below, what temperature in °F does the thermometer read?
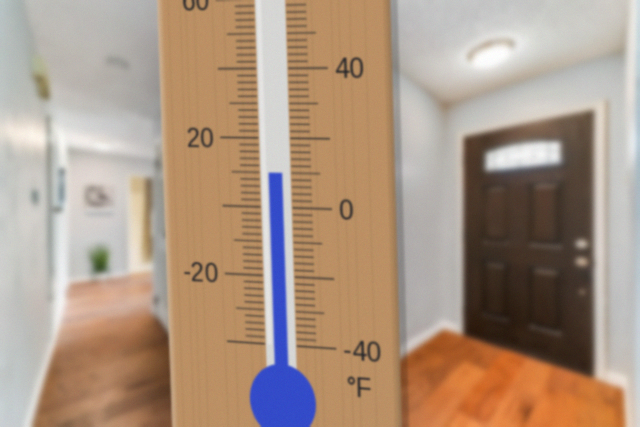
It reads 10 °F
